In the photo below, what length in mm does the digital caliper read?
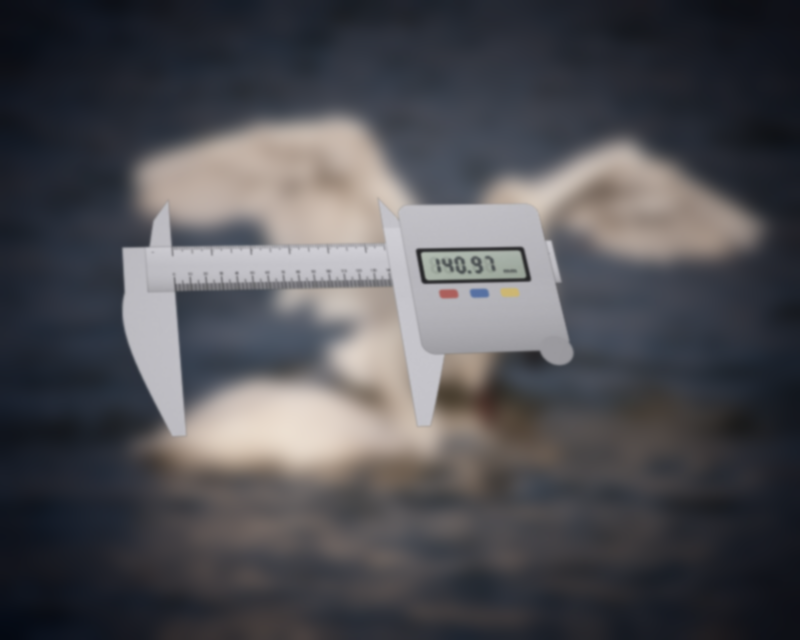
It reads 140.97 mm
